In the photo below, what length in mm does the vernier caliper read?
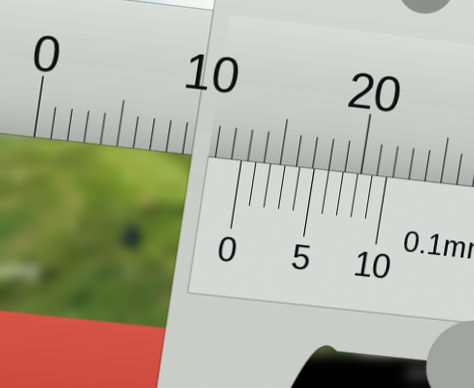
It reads 12.6 mm
